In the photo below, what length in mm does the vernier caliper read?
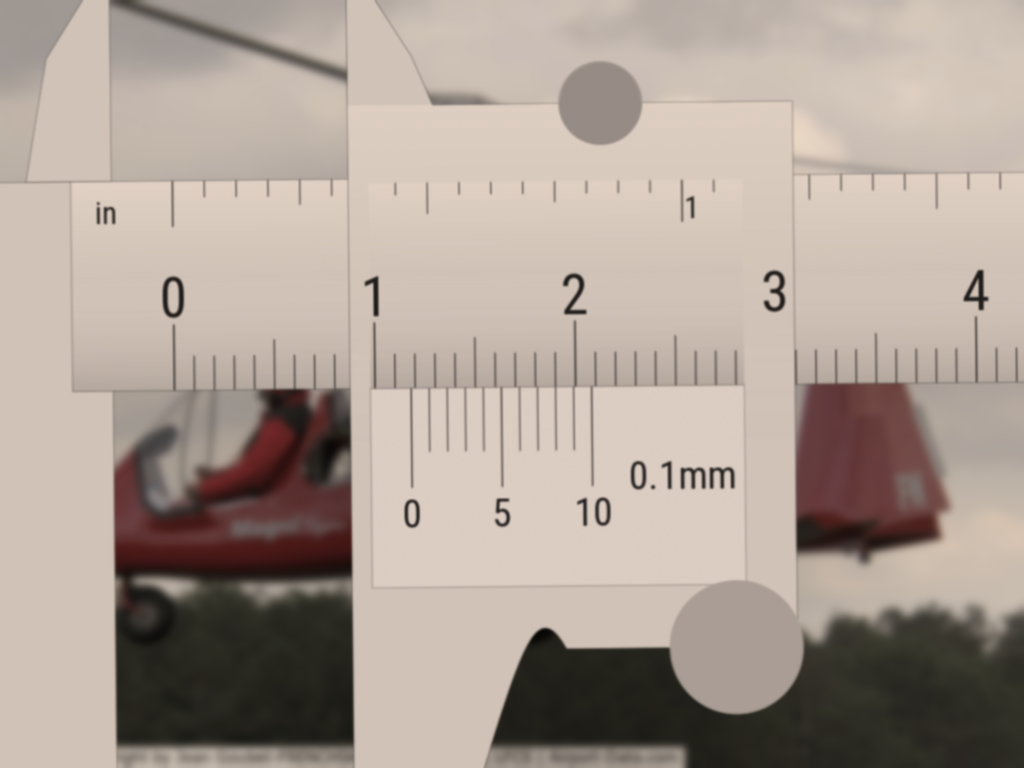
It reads 11.8 mm
